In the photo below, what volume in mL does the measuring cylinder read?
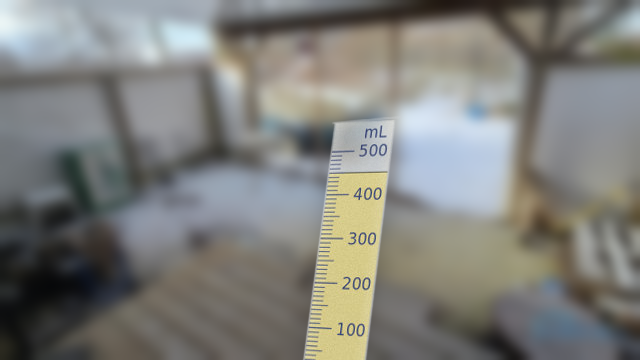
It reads 450 mL
